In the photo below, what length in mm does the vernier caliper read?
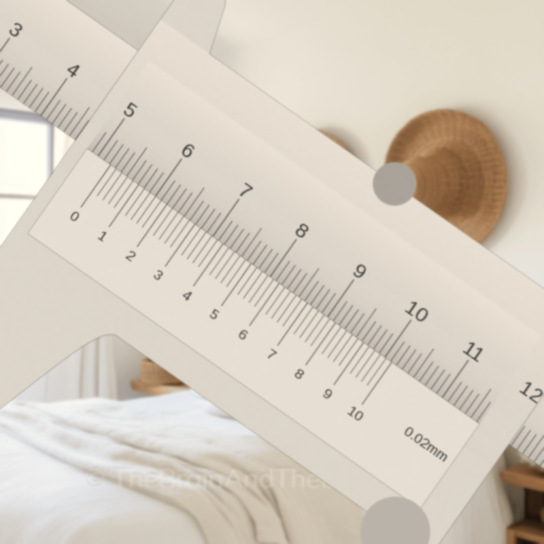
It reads 52.2 mm
